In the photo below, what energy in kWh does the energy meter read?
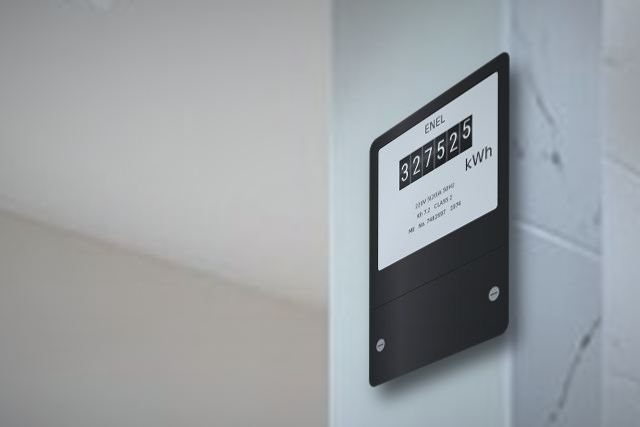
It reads 327525 kWh
